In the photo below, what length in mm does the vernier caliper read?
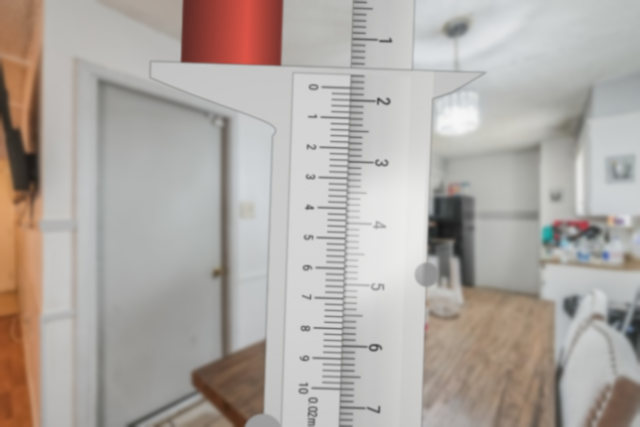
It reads 18.0 mm
